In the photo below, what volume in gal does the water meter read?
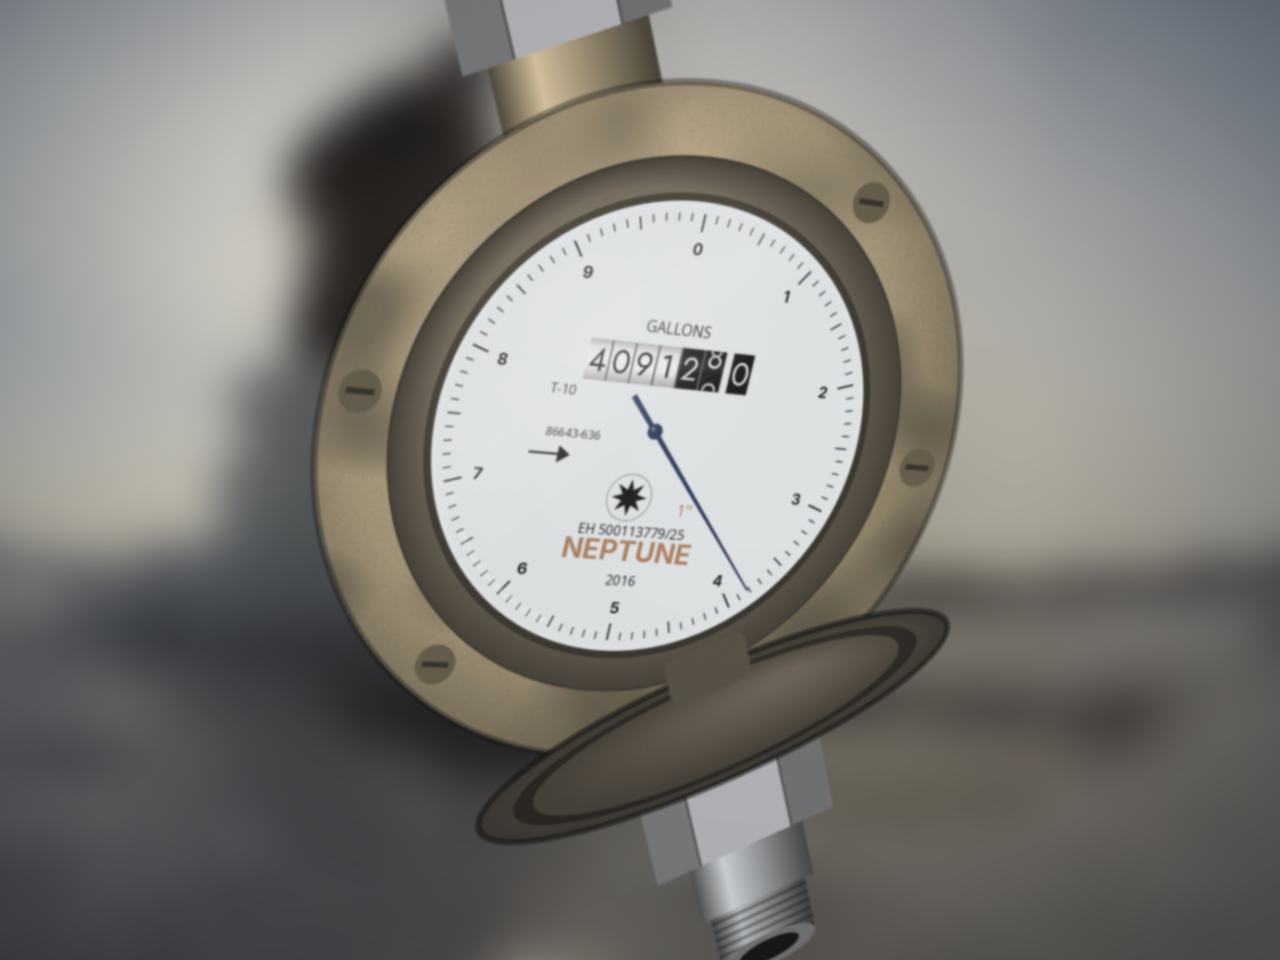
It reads 4091283.8 gal
